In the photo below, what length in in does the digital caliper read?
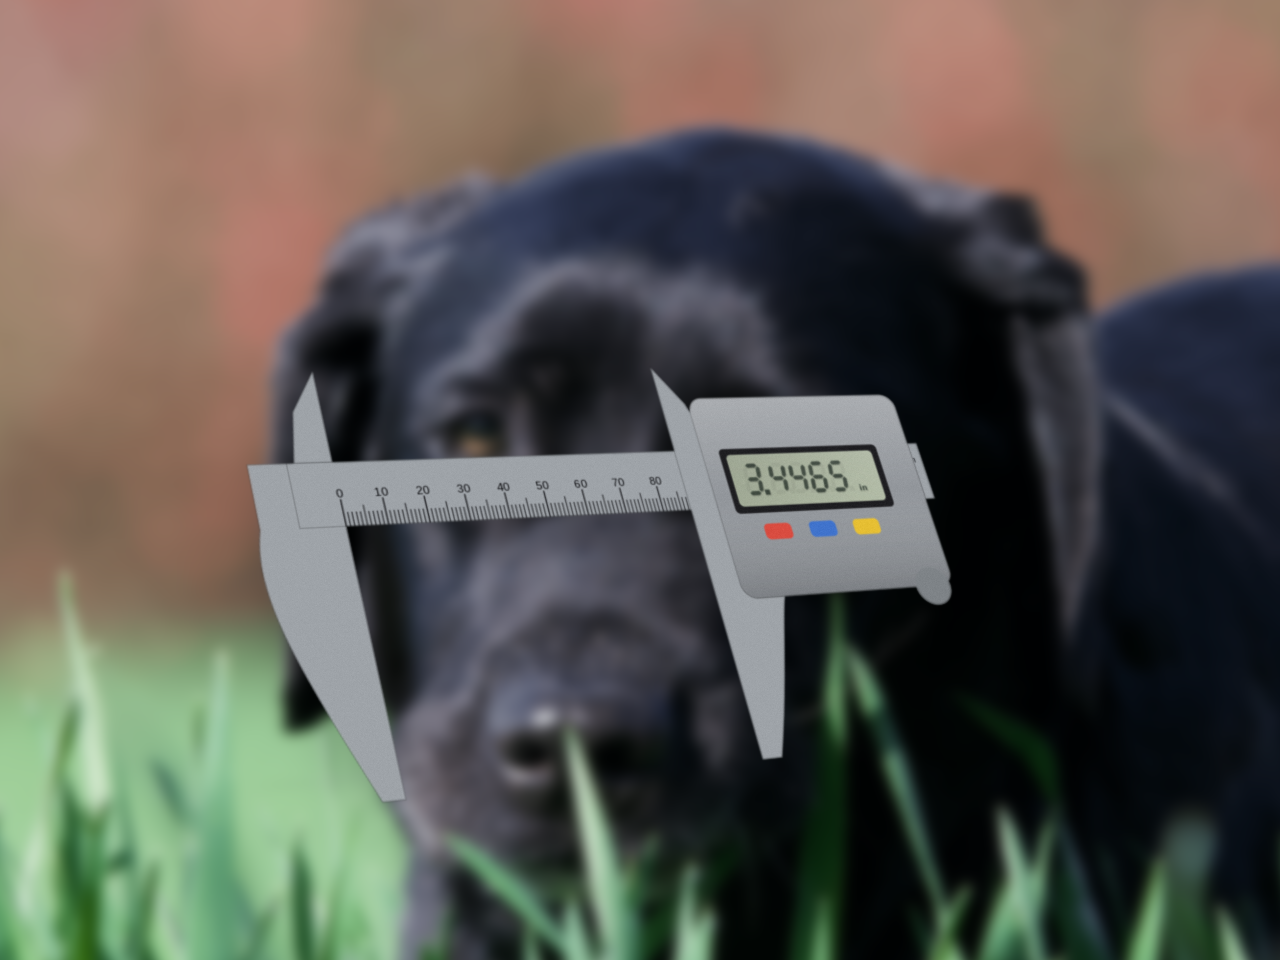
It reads 3.4465 in
